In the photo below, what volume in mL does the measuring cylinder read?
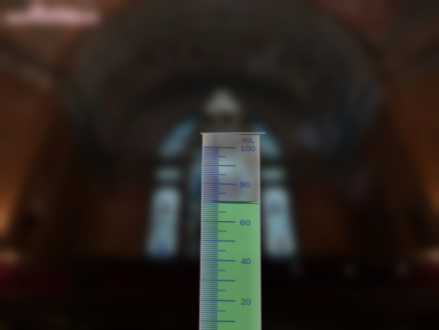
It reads 70 mL
